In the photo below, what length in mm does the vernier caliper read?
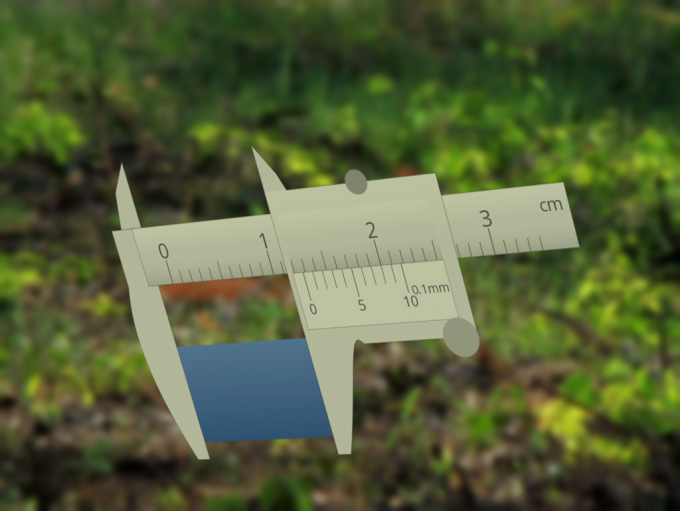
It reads 12.8 mm
